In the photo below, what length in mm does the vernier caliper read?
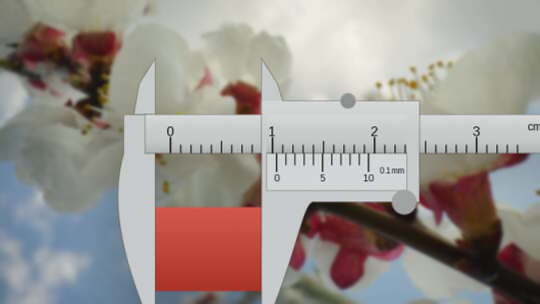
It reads 10.4 mm
